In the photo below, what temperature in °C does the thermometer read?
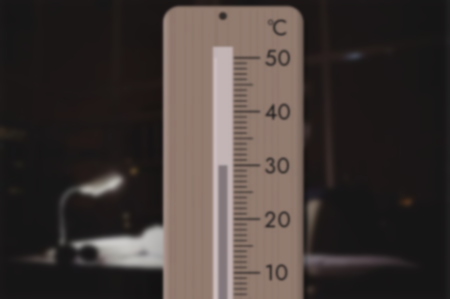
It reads 30 °C
